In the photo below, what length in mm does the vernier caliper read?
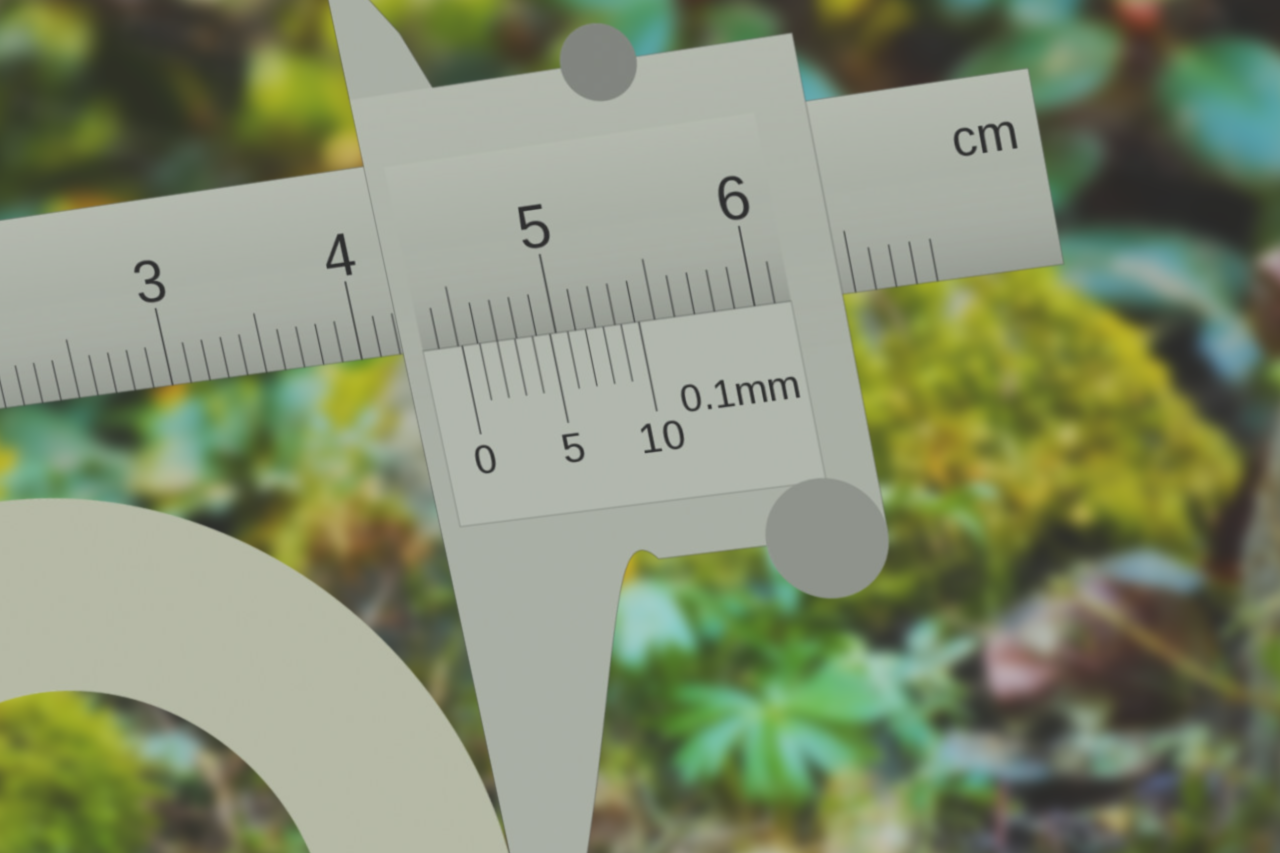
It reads 45.2 mm
